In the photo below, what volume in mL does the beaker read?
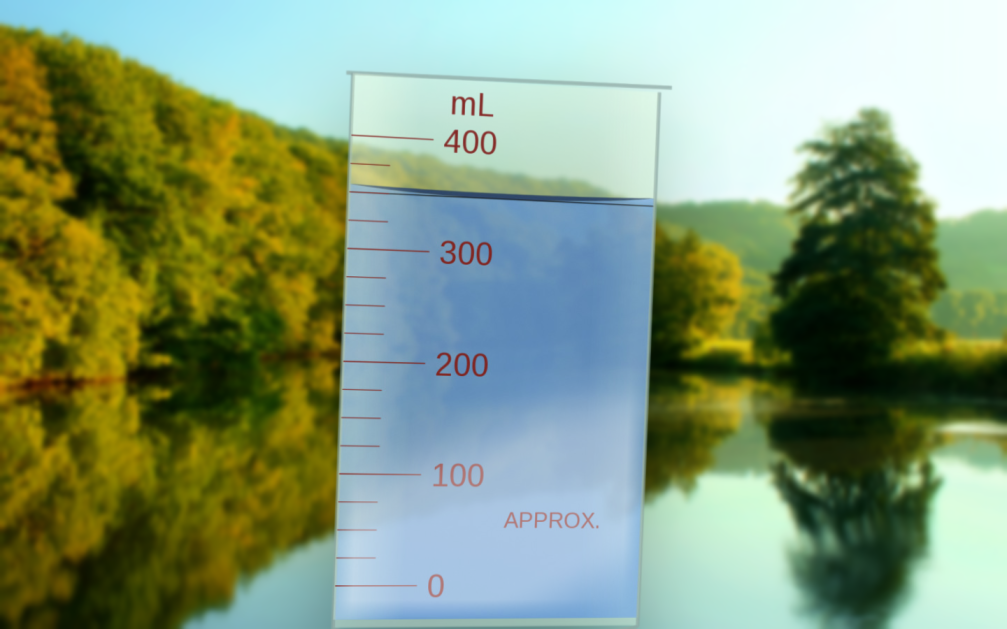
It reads 350 mL
